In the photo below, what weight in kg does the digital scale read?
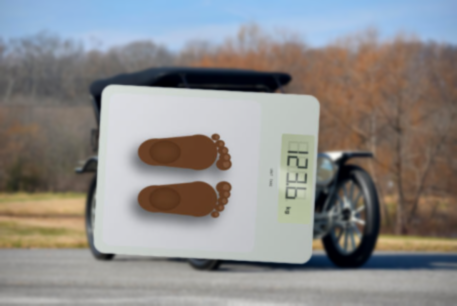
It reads 123.6 kg
